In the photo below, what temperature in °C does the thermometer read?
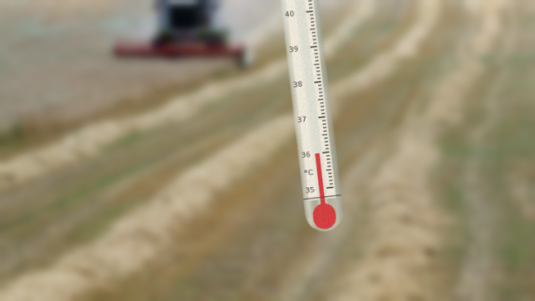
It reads 36 °C
